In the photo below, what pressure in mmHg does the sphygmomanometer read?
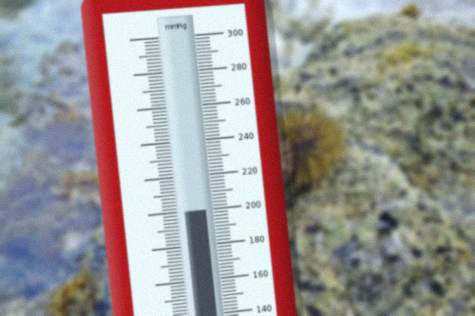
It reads 200 mmHg
